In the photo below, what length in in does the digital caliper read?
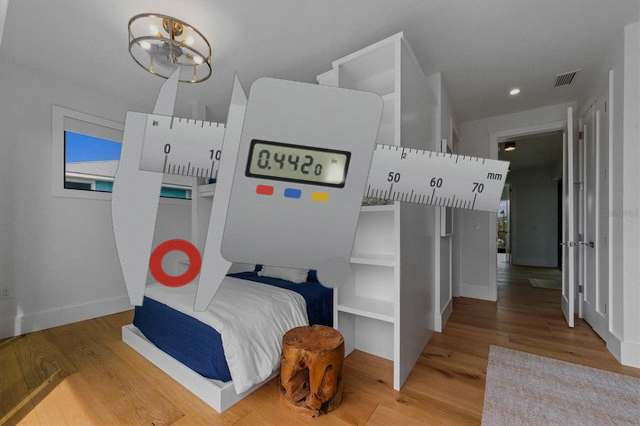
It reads 0.4420 in
